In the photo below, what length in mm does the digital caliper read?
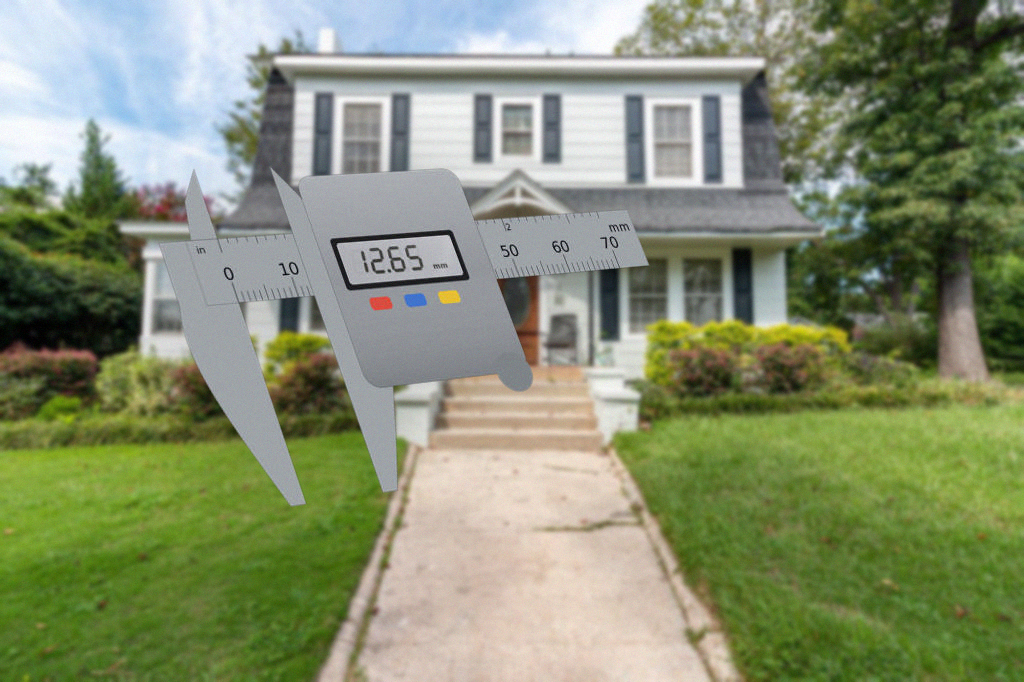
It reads 12.65 mm
